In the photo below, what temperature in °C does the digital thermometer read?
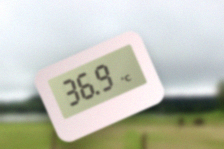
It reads 36.9 °C
